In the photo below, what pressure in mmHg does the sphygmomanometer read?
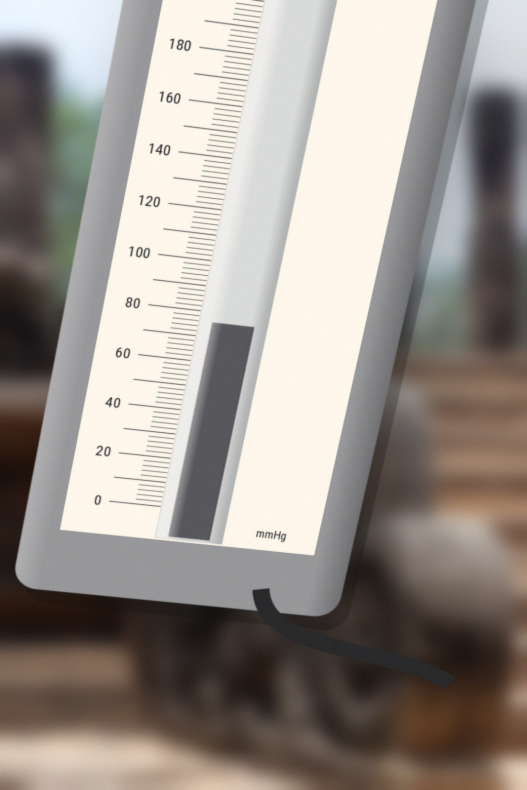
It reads 76 mmHg
